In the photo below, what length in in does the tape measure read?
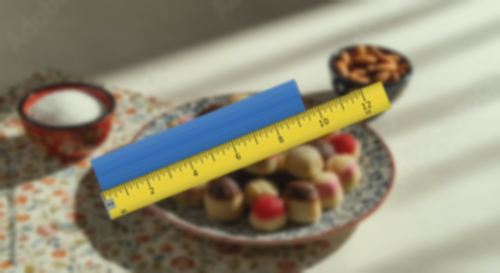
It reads 9.5 in
